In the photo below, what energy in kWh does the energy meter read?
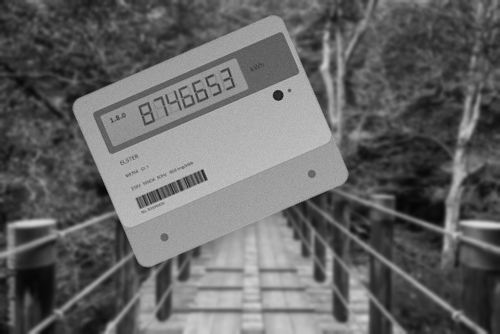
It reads 8746653 kWh
